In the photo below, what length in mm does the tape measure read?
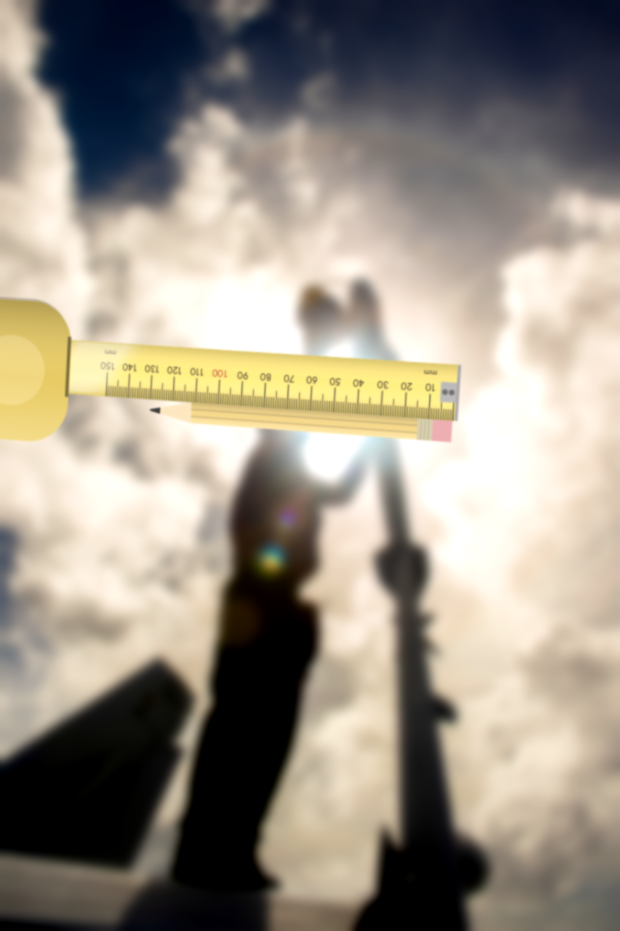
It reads 130 mm
